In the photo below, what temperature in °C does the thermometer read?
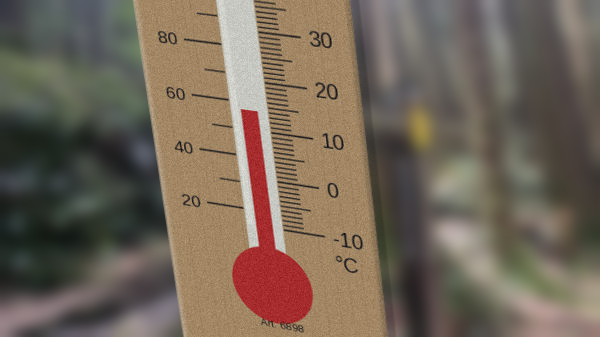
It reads 14 °C
